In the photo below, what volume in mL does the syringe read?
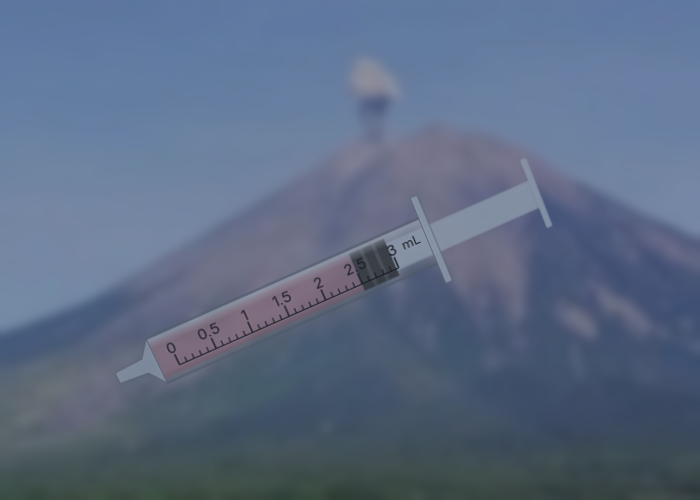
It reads 2.5 mL
